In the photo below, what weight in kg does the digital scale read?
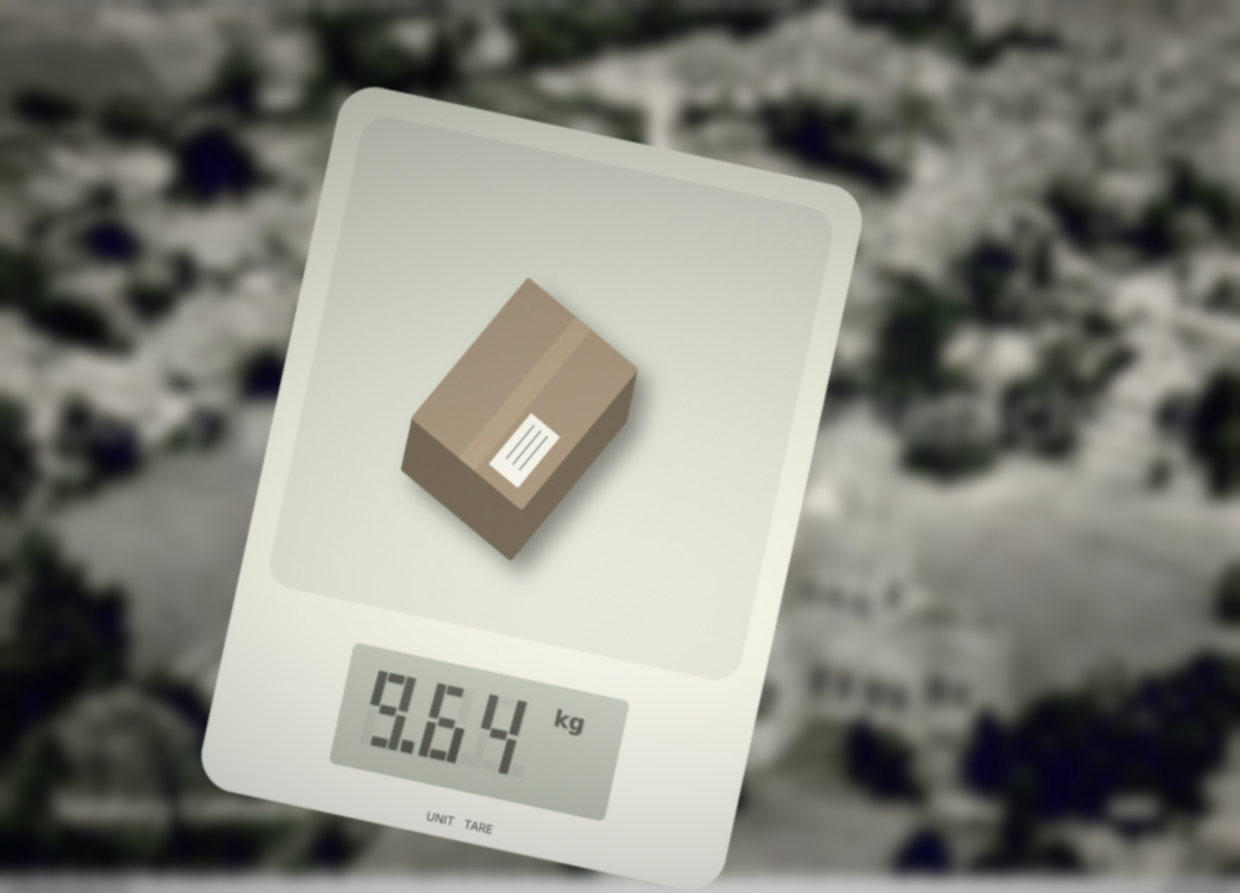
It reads 9.64 kg
